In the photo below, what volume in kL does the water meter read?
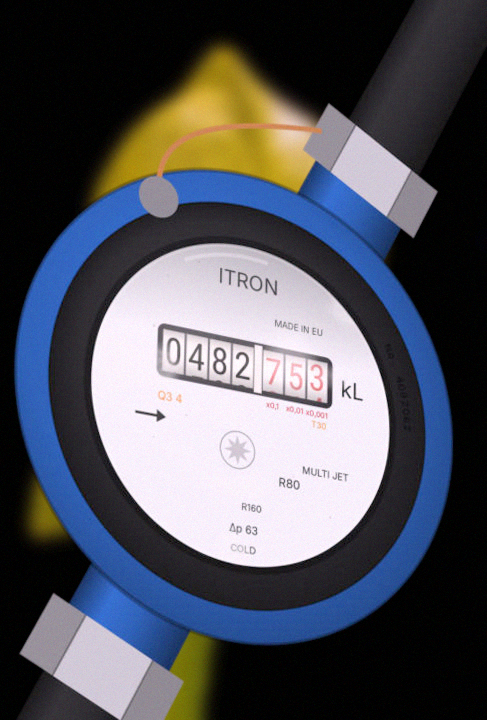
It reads 482.753 kL
